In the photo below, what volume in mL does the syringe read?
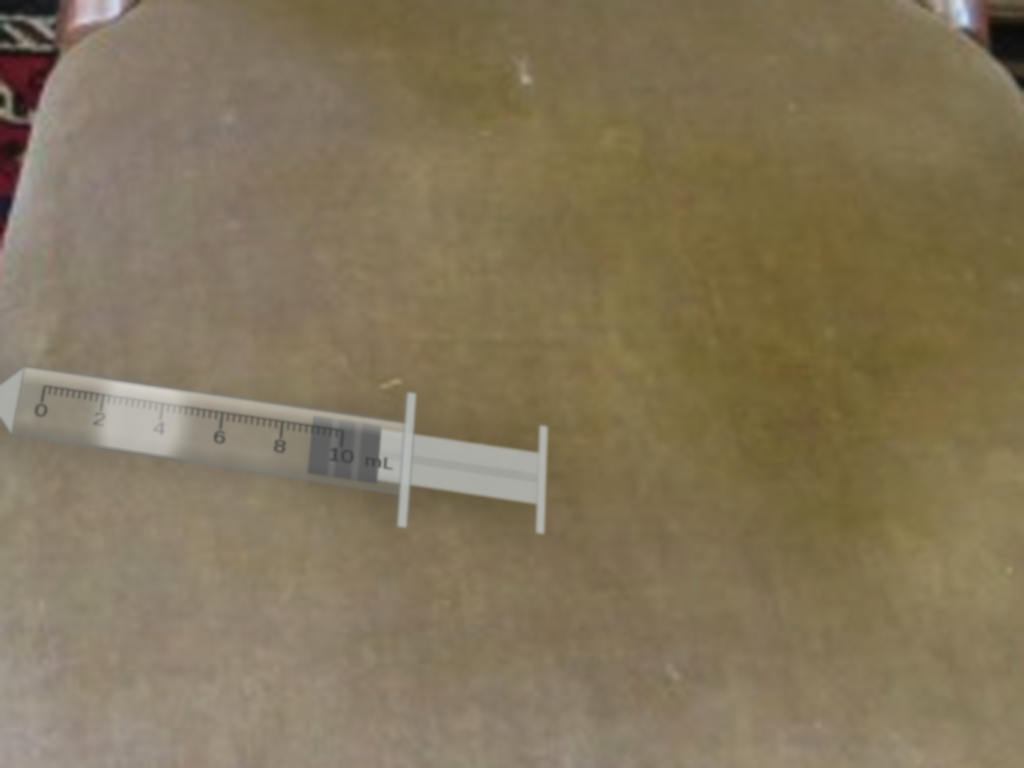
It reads 9 mL
